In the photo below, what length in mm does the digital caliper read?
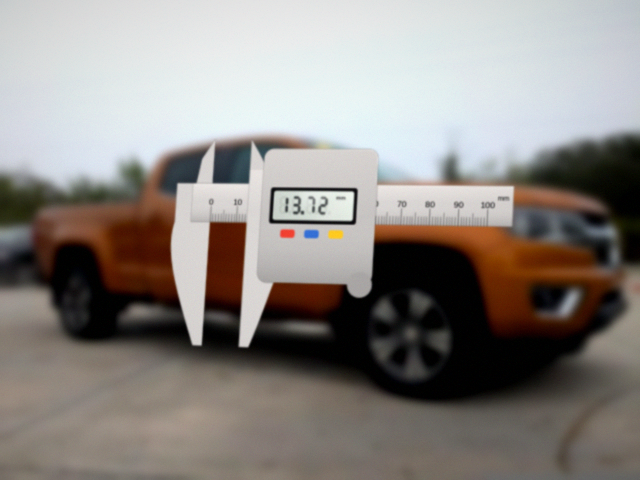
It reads 13.72 mm
